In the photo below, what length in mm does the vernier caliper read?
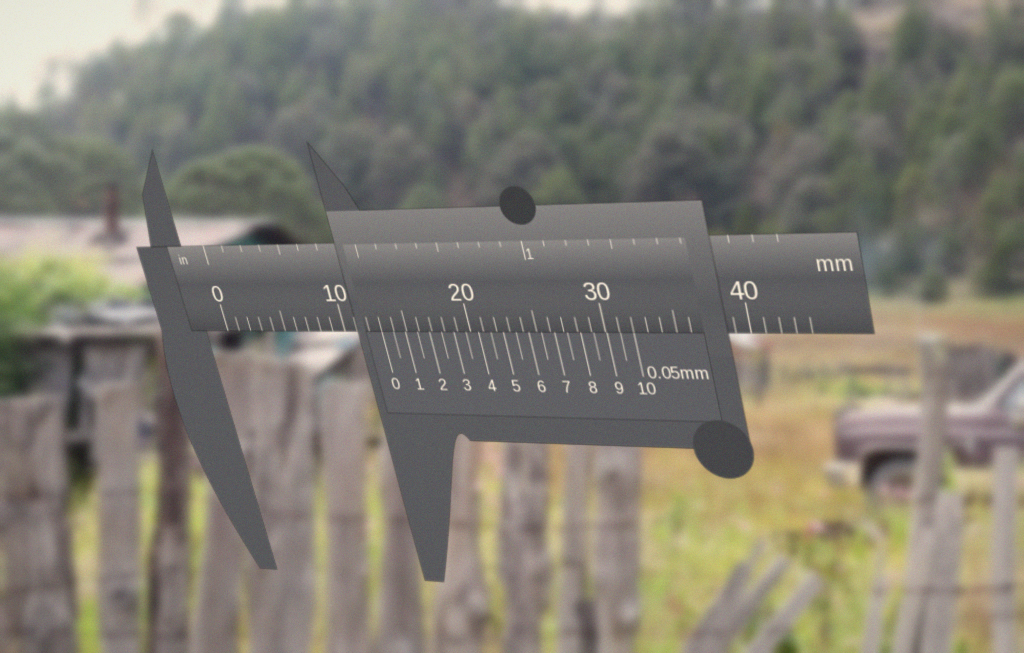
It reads 13.0 mm
